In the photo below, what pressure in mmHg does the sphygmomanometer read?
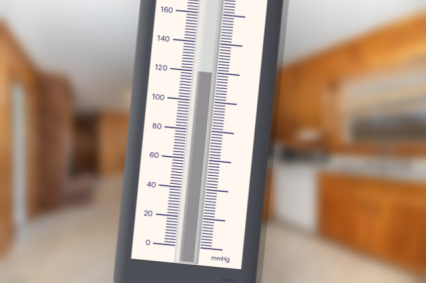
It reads 120 mmHg
